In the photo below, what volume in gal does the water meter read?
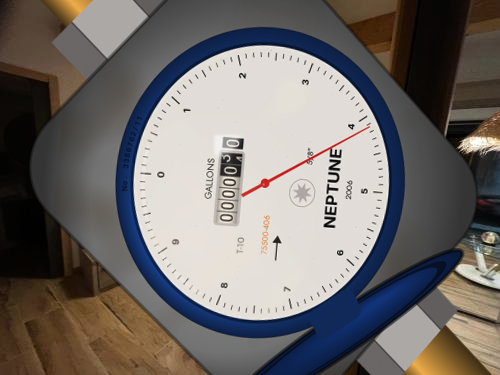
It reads 34.1 gal
